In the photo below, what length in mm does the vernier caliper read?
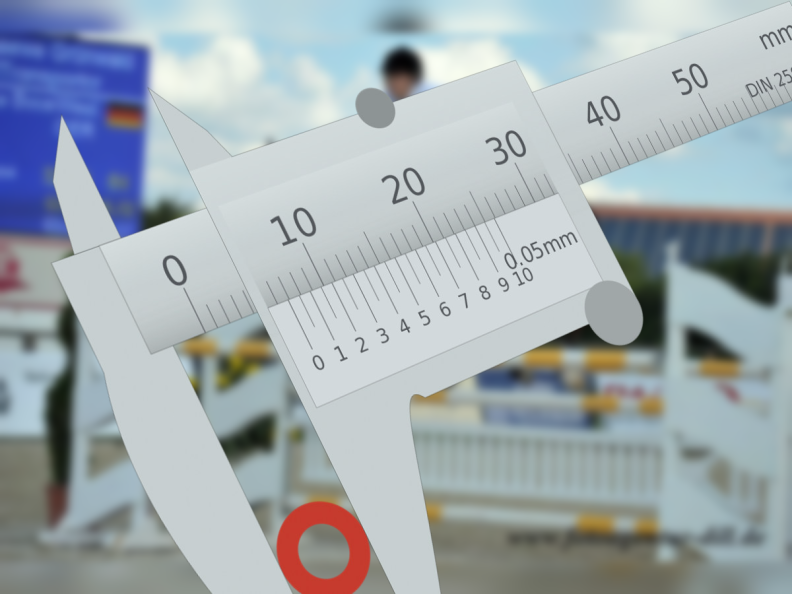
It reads 6.9 mm
